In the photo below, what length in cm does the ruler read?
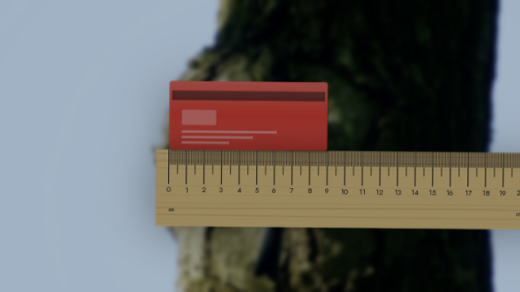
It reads 9 cm
